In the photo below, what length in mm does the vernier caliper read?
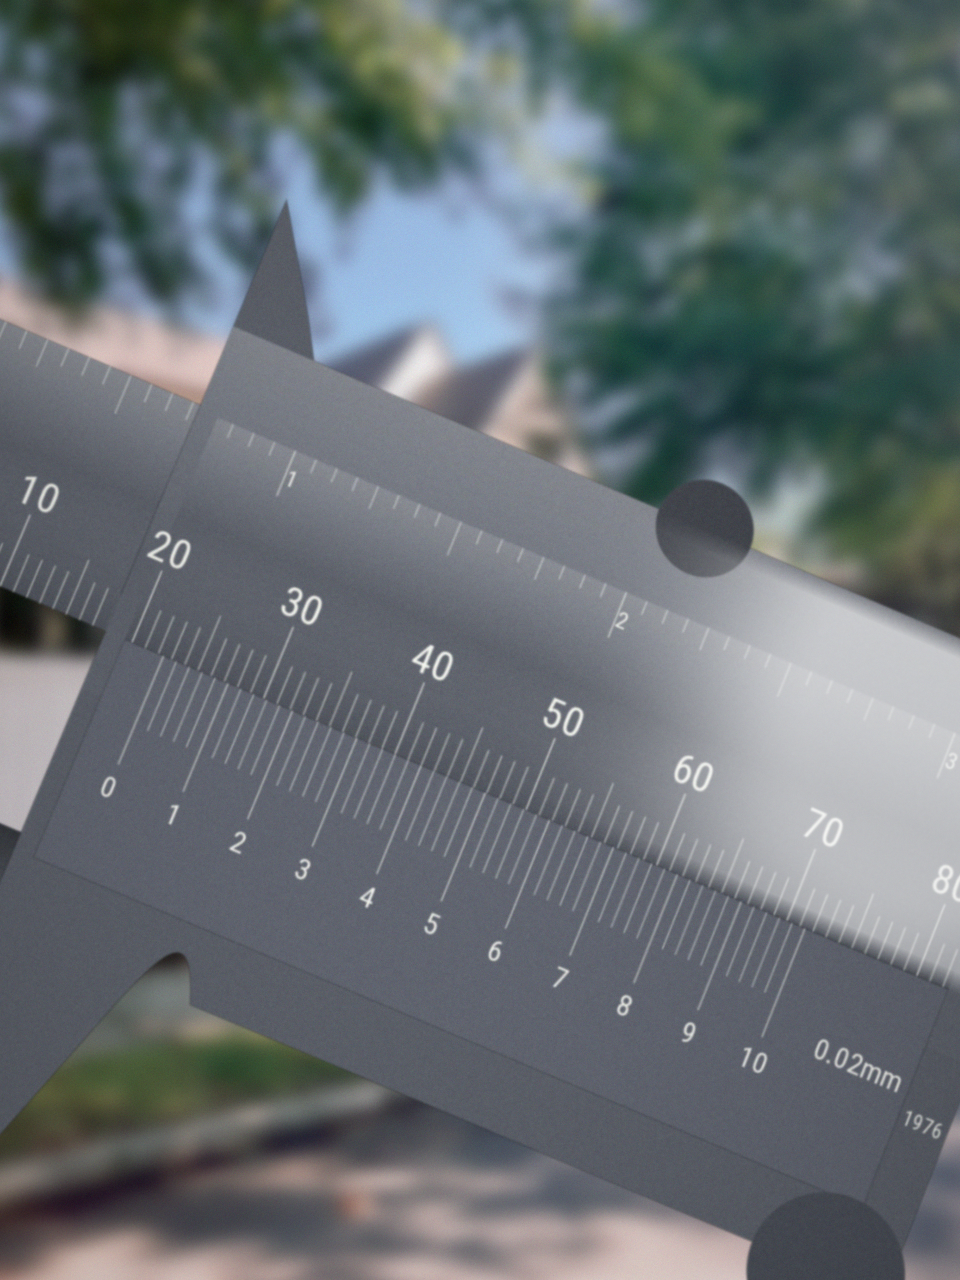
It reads 22.4 mm
